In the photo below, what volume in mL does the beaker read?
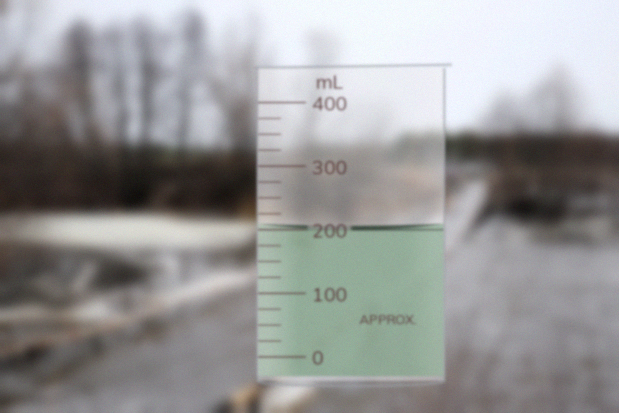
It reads 200 mL
